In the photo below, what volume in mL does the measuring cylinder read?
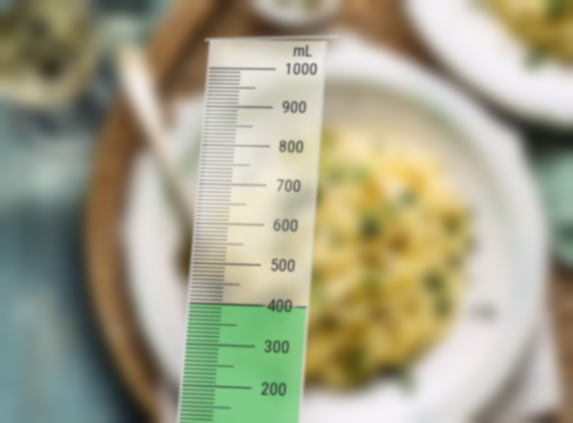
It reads 400 mL
